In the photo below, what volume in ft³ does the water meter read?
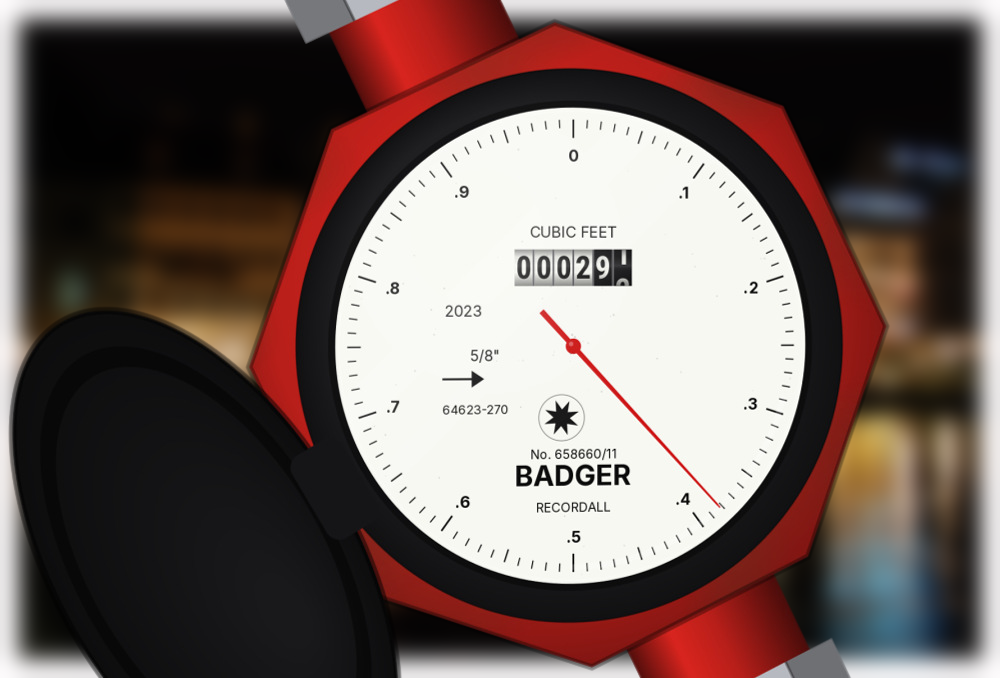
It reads 291.38 ft³
